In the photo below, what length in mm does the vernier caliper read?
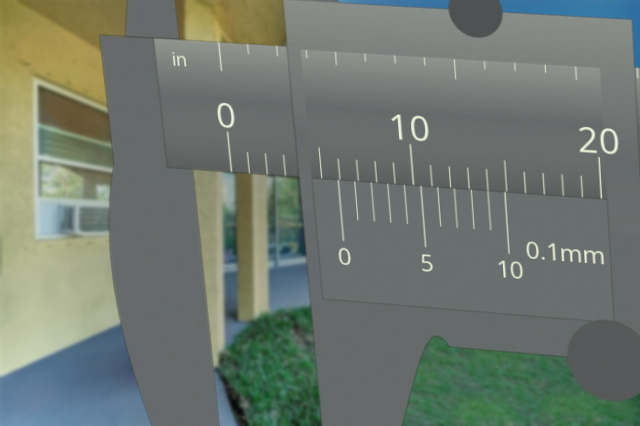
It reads 5.9 mm
